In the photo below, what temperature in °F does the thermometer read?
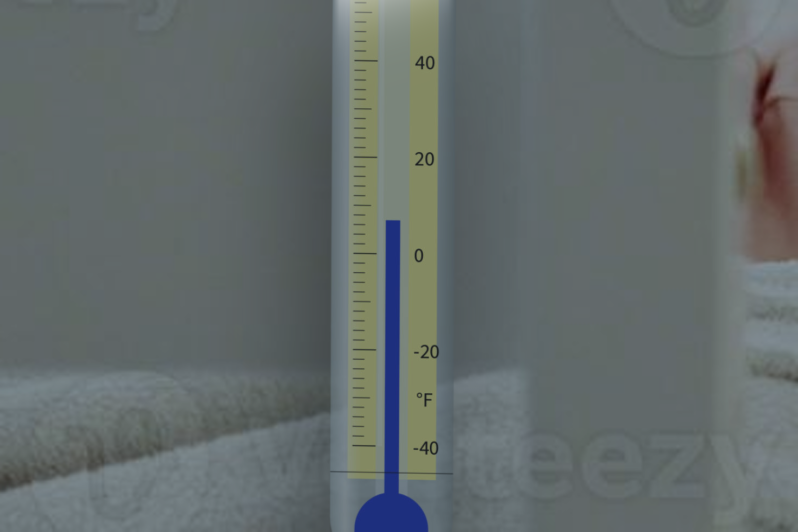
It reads 7 °F
